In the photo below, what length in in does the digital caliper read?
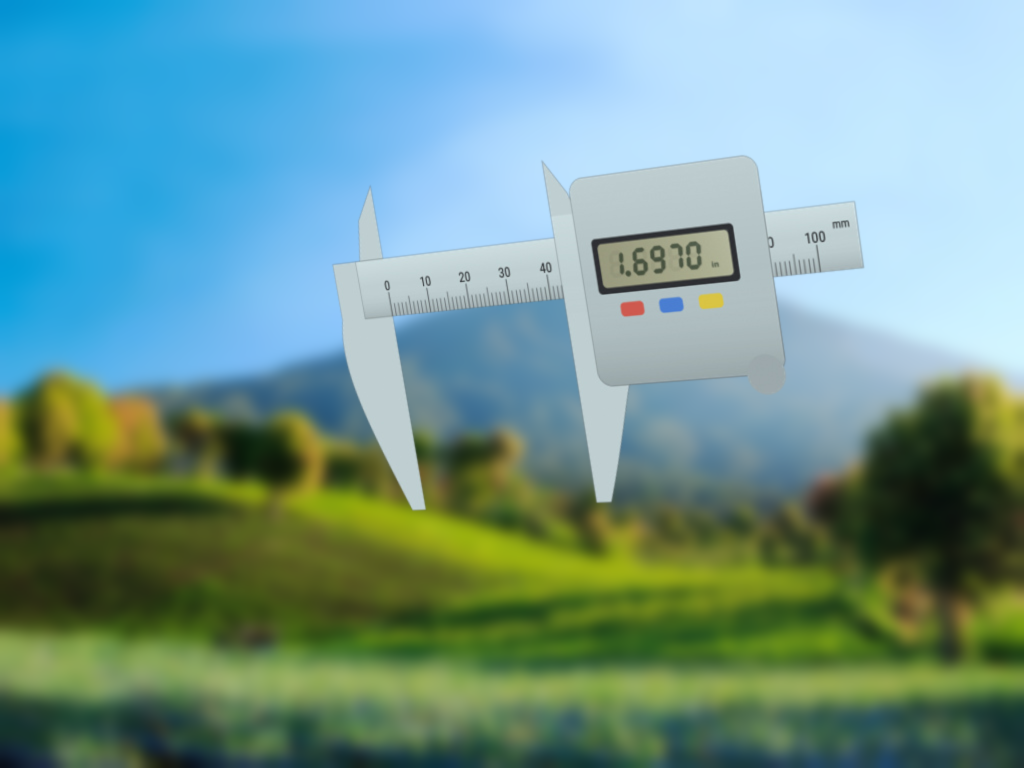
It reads 1.6970 in
